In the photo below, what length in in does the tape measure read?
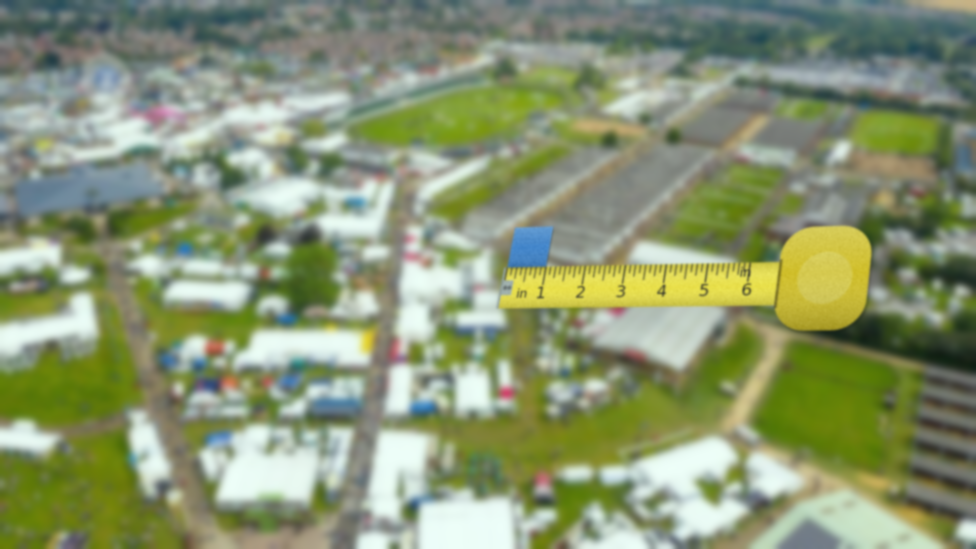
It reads 1 in
